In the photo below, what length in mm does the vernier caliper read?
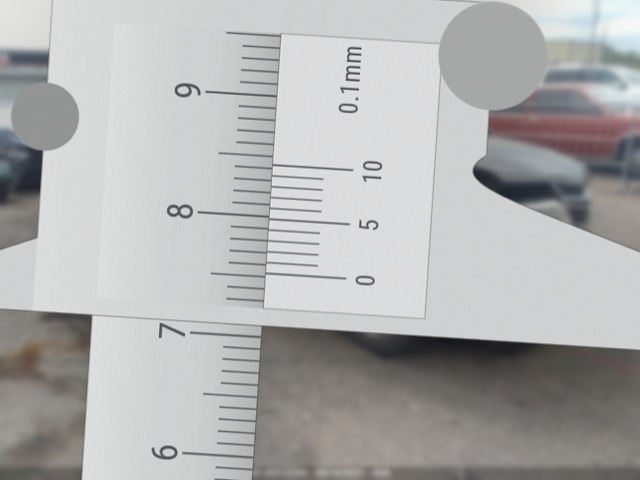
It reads 75.3 mm
